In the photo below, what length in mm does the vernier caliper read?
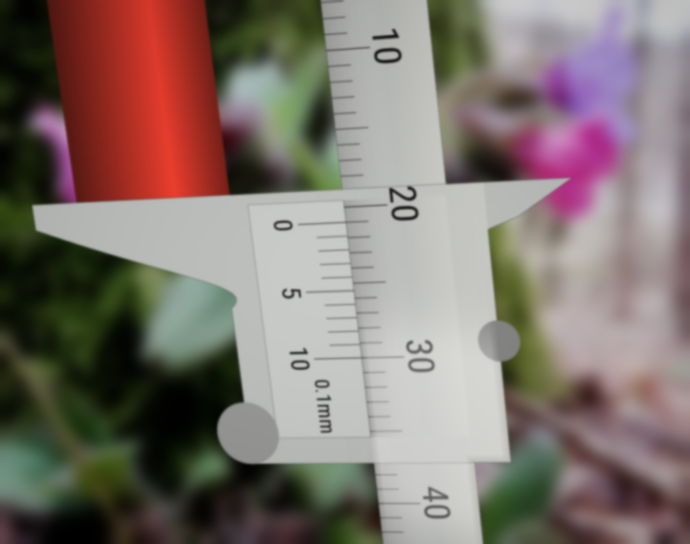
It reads 21.0 mm
